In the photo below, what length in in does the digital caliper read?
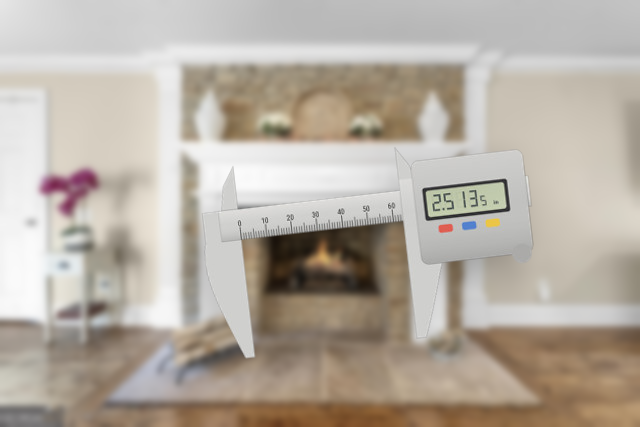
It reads 2.5135 in
